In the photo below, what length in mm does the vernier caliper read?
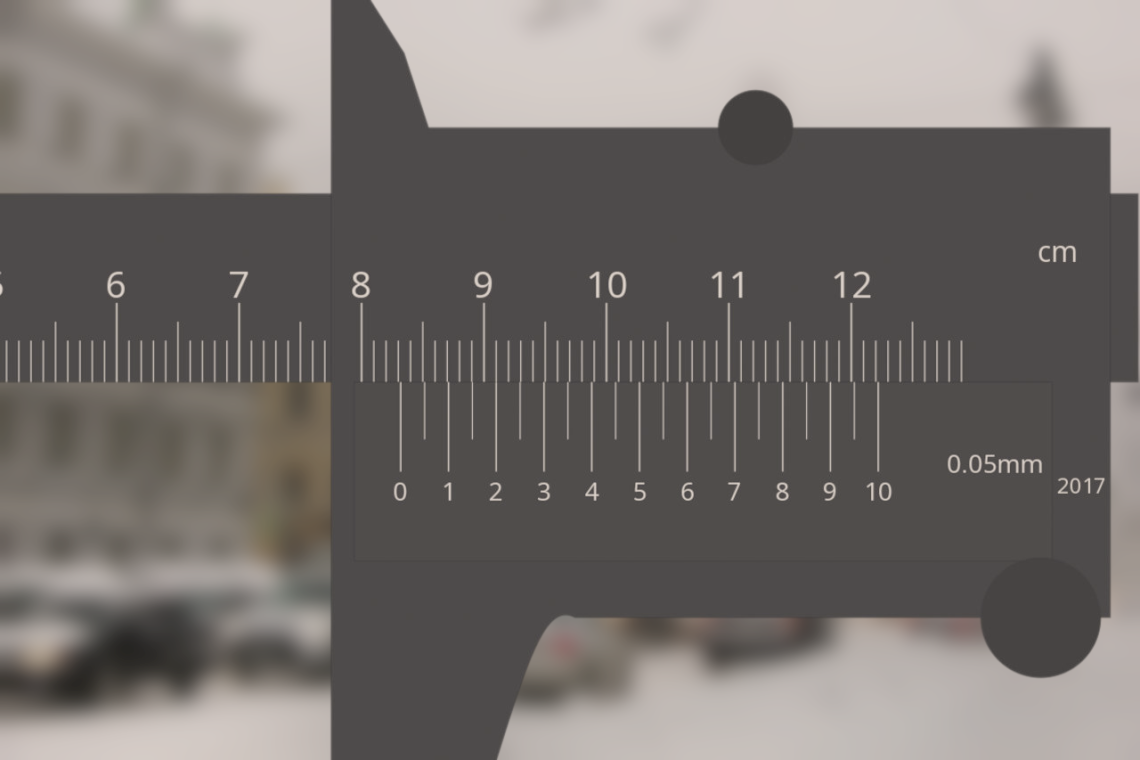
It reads 83.2 mm
